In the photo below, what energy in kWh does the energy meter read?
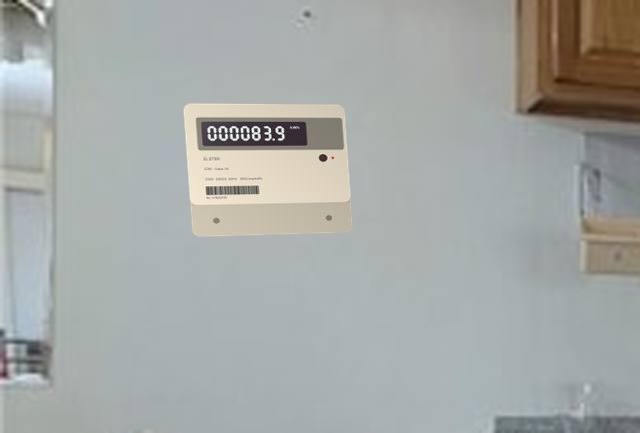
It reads 83.9 kWh
